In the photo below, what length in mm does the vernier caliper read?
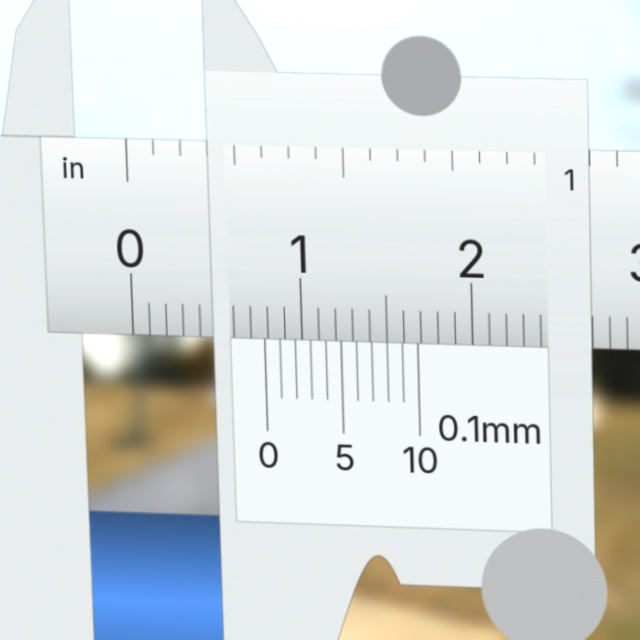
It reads 7.8 mm
